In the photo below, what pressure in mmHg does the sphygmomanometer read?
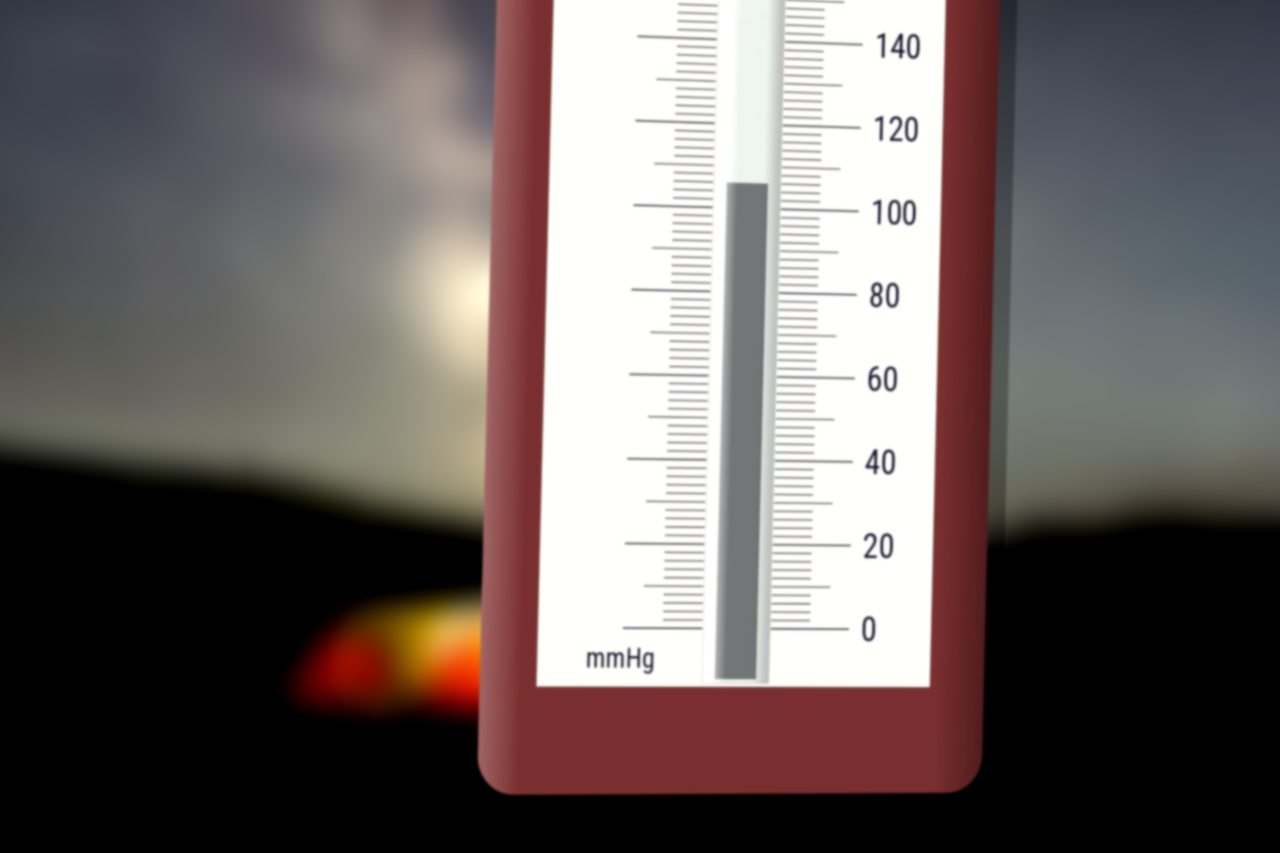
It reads 106 mmHg
